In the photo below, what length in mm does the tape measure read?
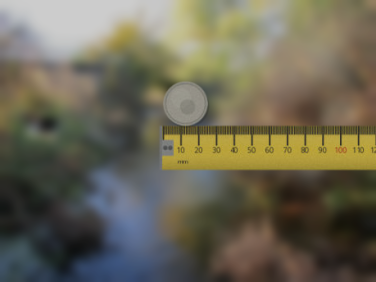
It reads 25 mm
